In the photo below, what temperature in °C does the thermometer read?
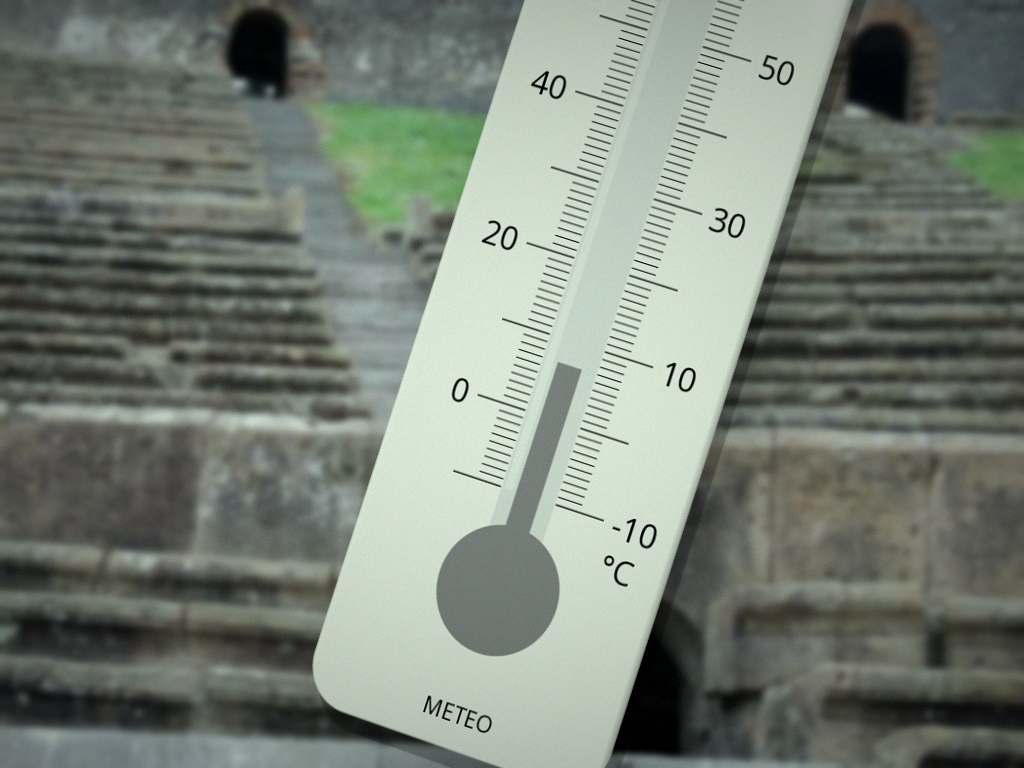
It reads 7 °C
